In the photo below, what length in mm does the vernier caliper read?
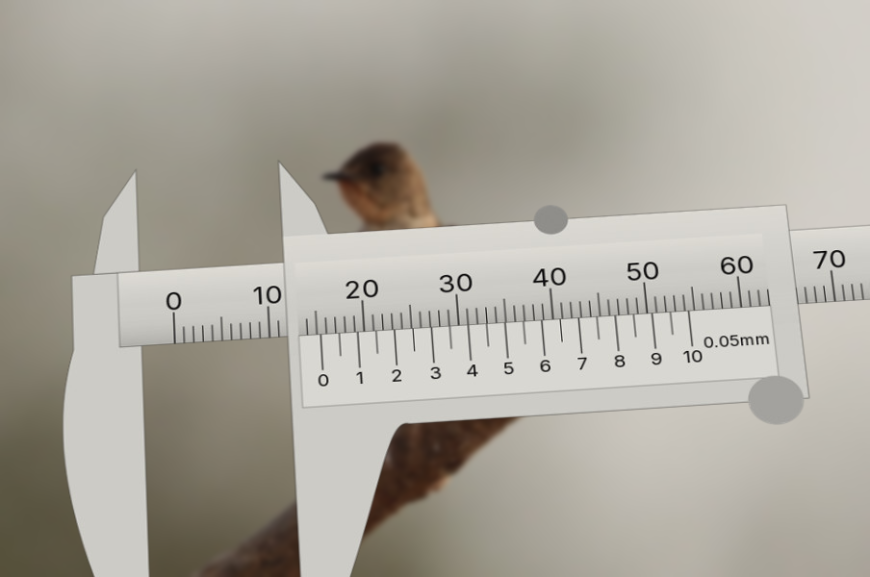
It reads 15.4 mm
